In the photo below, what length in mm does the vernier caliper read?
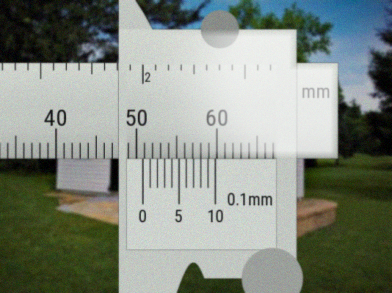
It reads 50.8 mm
